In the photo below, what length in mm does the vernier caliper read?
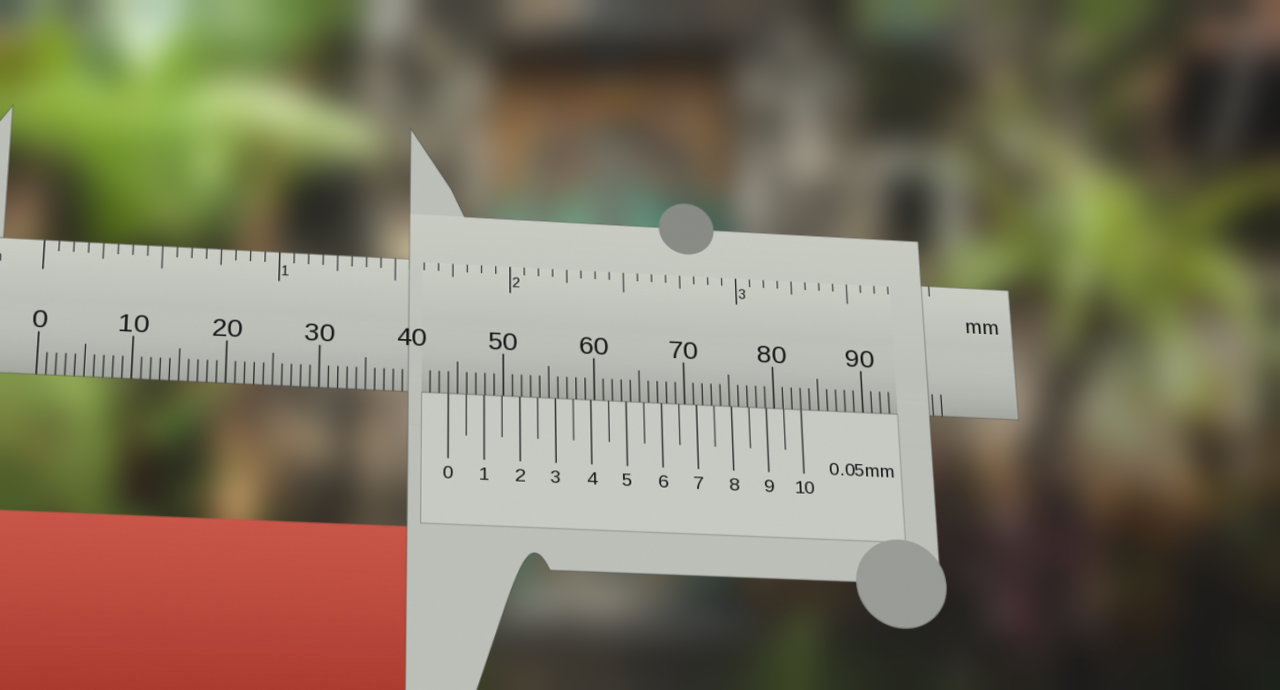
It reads 44.0 mm
